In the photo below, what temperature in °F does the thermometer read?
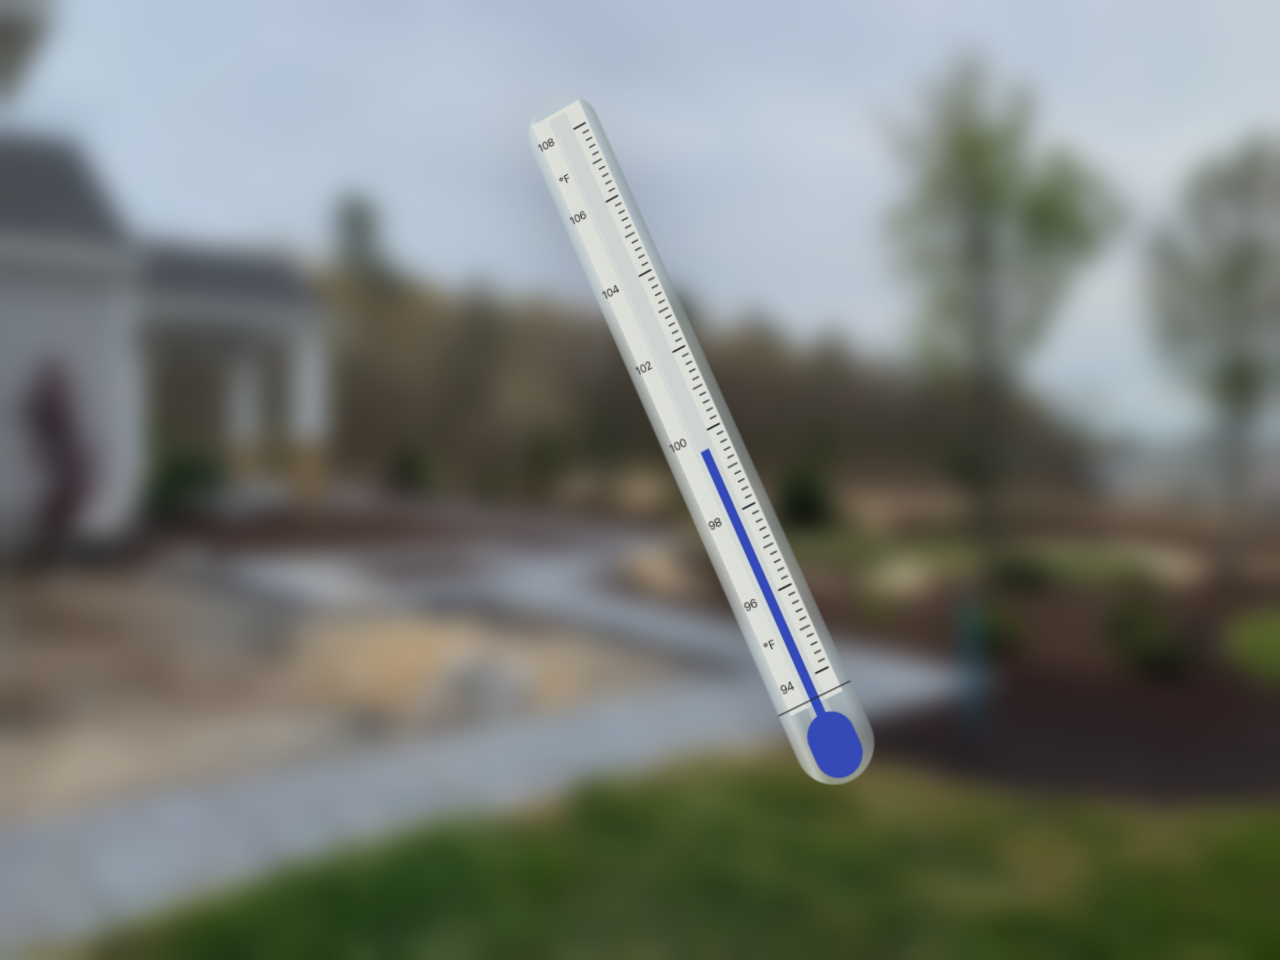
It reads 99.6 °F
